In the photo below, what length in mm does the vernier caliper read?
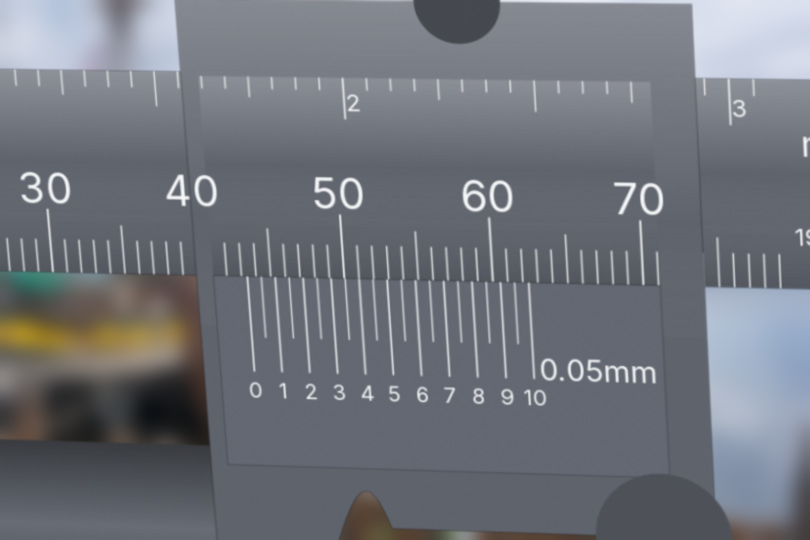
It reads 43.4 mm
